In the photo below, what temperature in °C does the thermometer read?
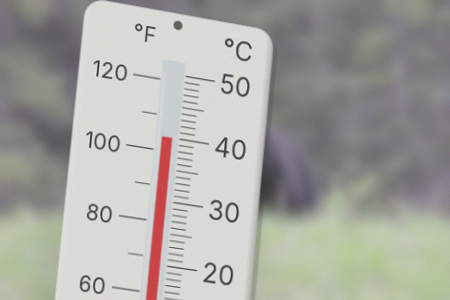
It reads 40 °C
